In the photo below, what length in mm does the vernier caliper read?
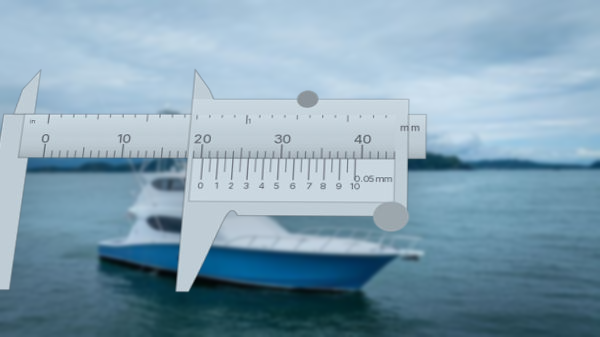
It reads 20.2 mm
